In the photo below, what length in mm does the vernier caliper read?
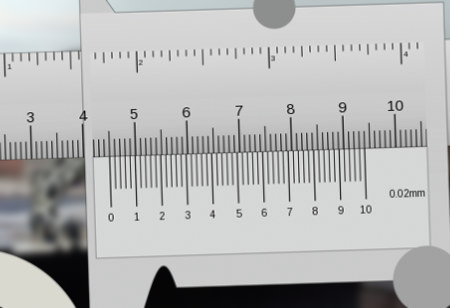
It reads 45.0 mm
